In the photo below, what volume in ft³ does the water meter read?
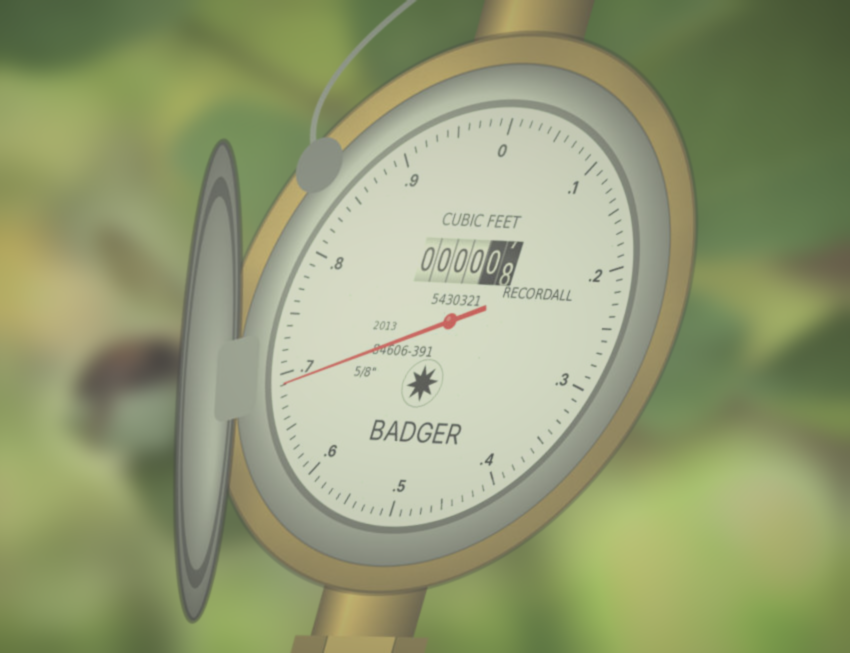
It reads 7.69 ft³
